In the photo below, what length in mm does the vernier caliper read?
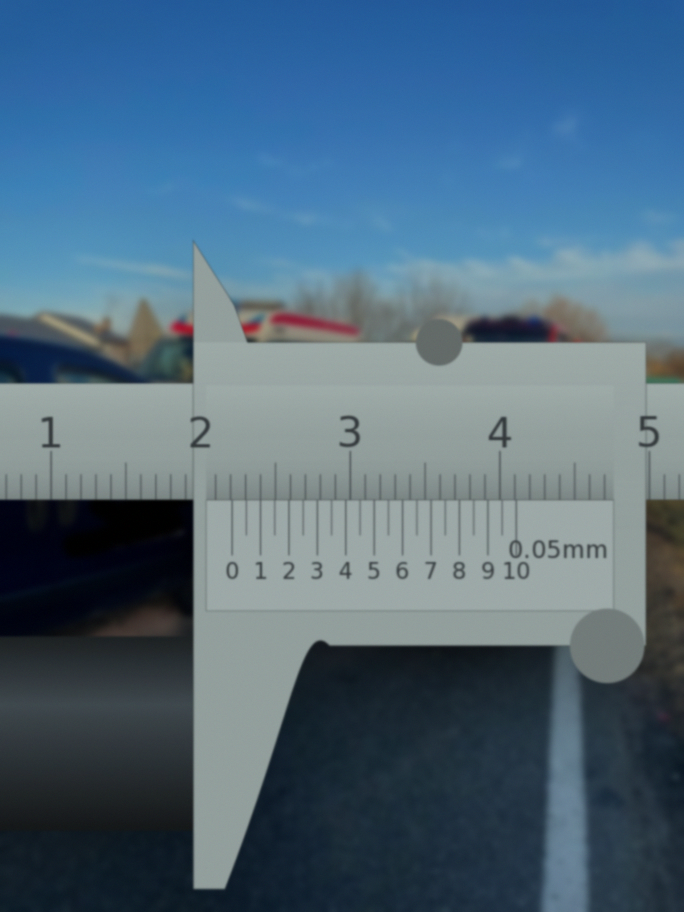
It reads 22.1 mm
